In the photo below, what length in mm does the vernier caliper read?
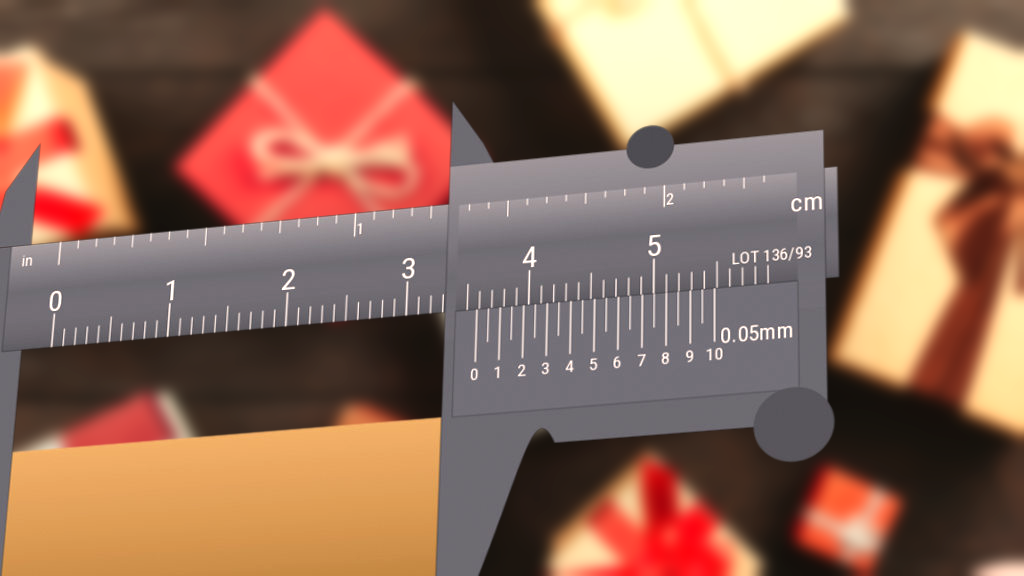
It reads 35.8 mm
